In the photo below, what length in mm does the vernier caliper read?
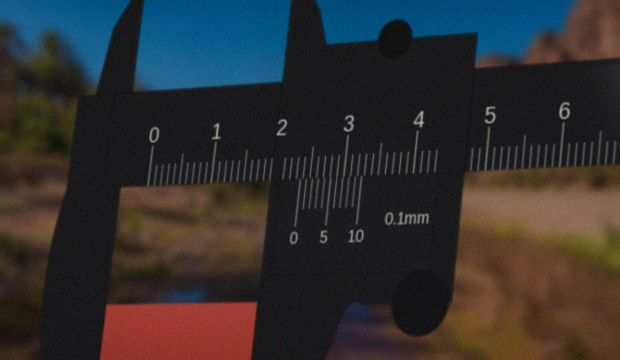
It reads 23.6 mm
